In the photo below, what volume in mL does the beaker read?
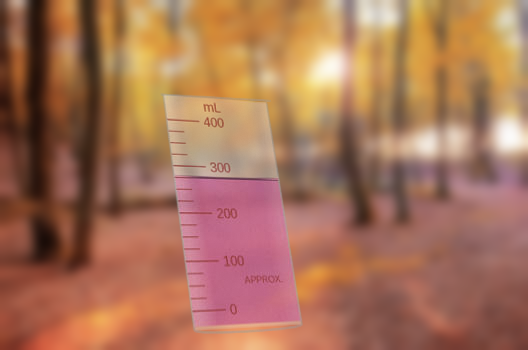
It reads 275 mL
